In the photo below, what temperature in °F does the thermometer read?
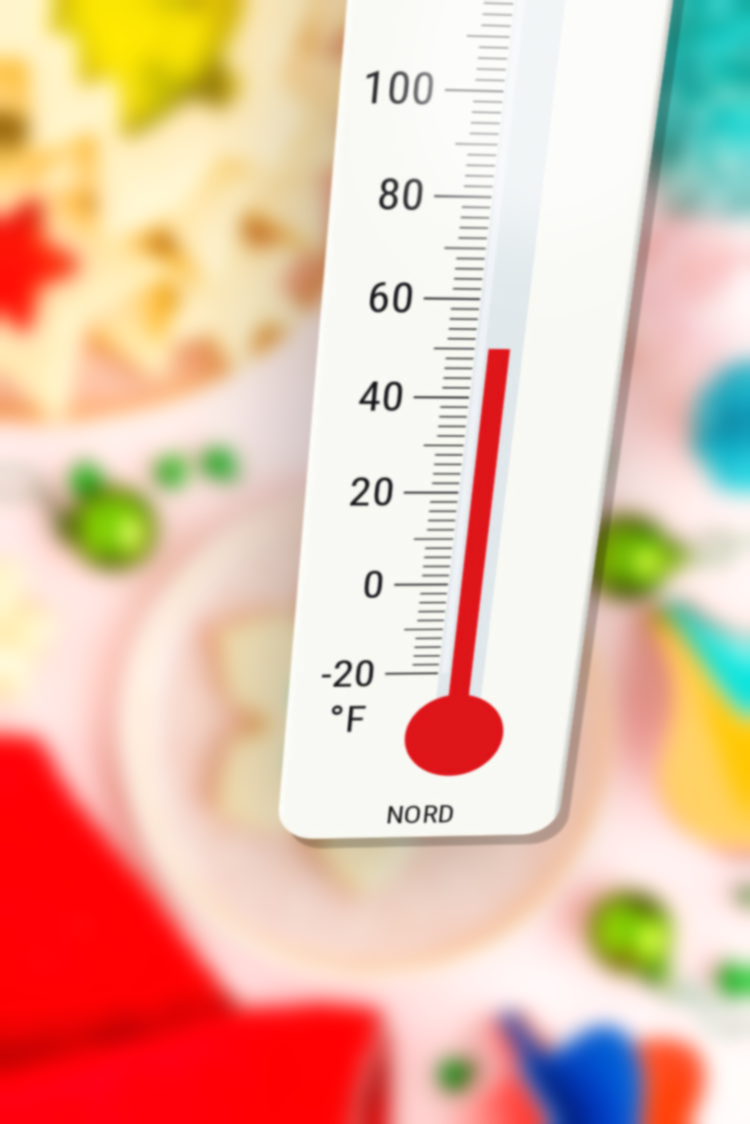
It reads 50 °F
